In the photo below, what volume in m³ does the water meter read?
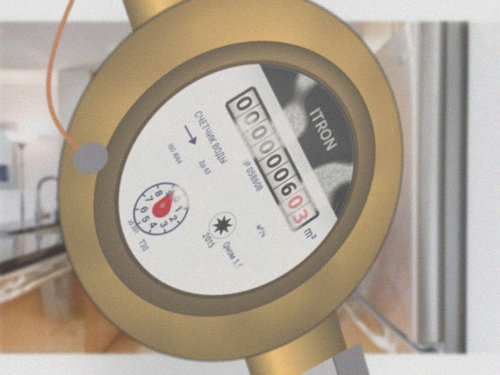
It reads 6.029 m³
